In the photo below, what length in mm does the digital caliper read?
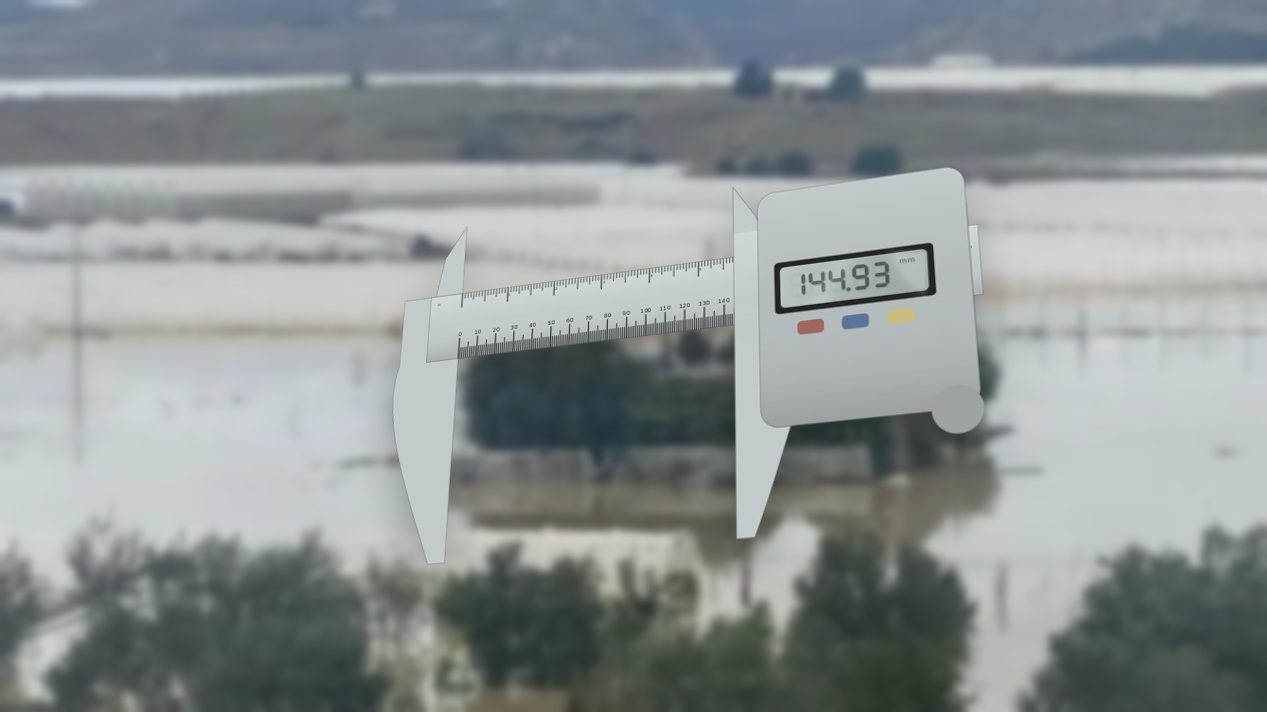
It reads 144.93 mm
